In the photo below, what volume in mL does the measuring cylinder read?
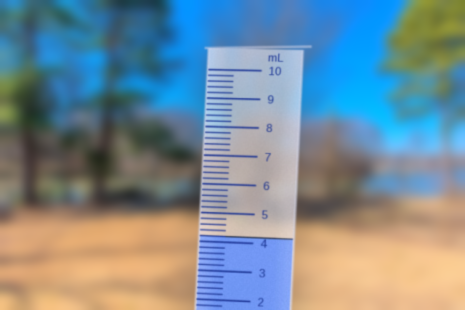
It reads 4.2 mL
